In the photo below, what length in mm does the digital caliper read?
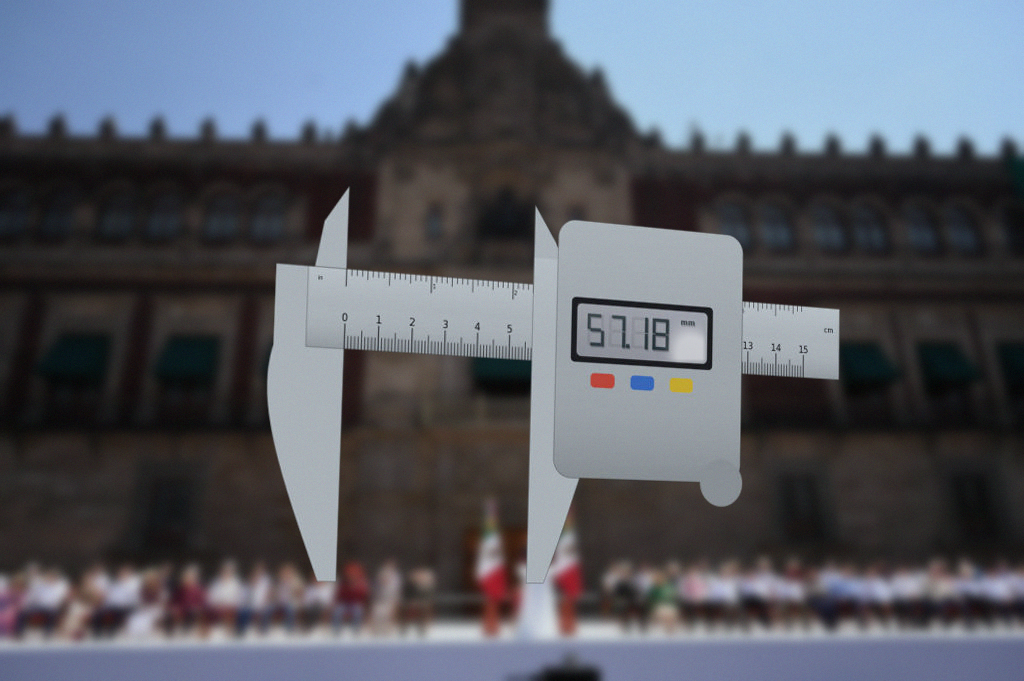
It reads 57.18 mm
